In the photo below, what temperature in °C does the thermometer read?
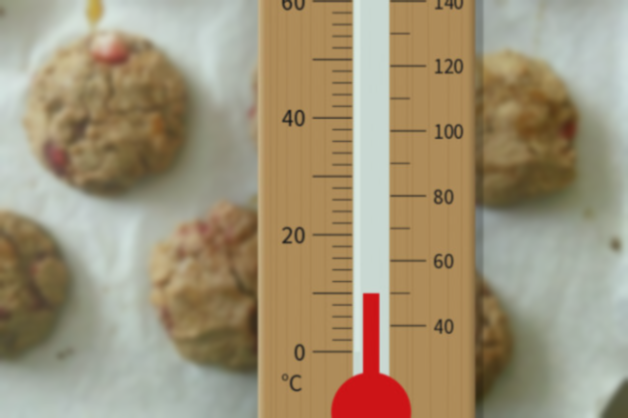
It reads 10 °C
